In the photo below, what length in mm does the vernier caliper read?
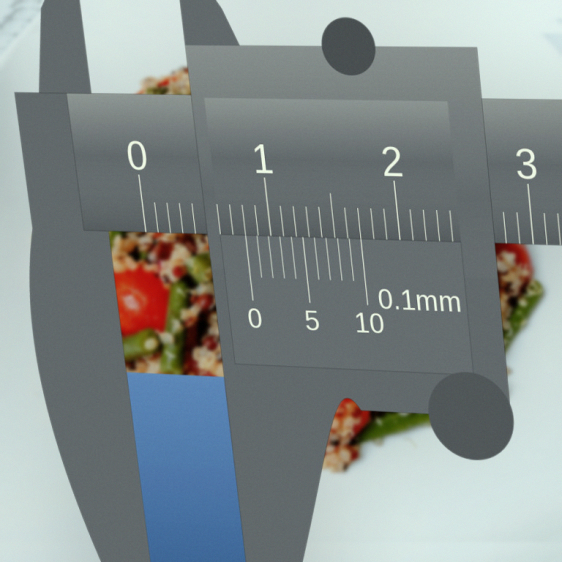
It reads 8.0 mm
